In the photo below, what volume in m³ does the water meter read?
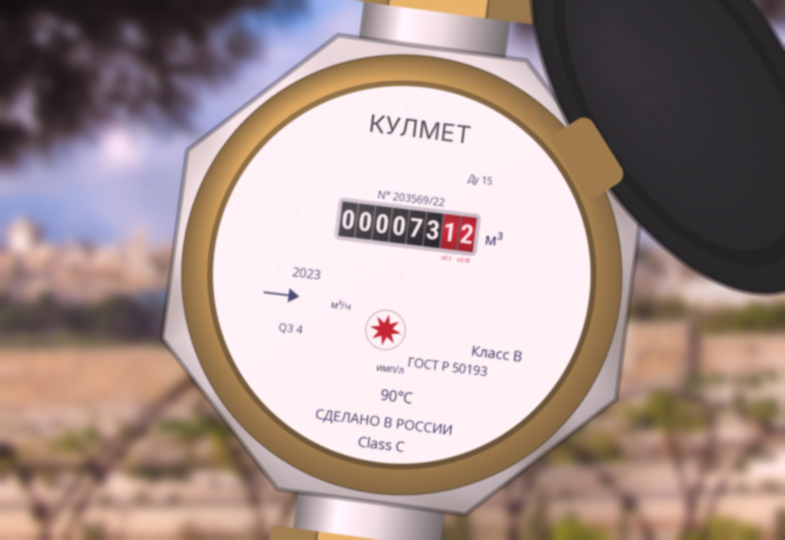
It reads 73.12 m³
